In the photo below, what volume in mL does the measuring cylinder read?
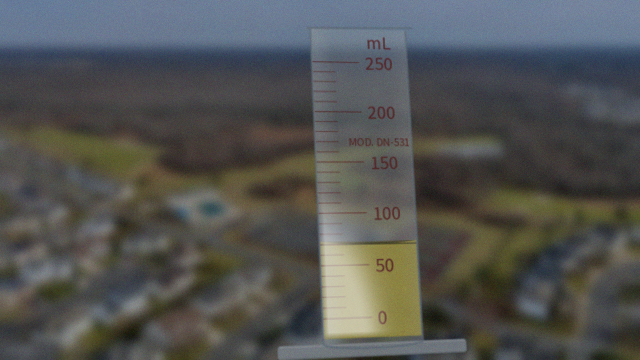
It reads 70 mL
